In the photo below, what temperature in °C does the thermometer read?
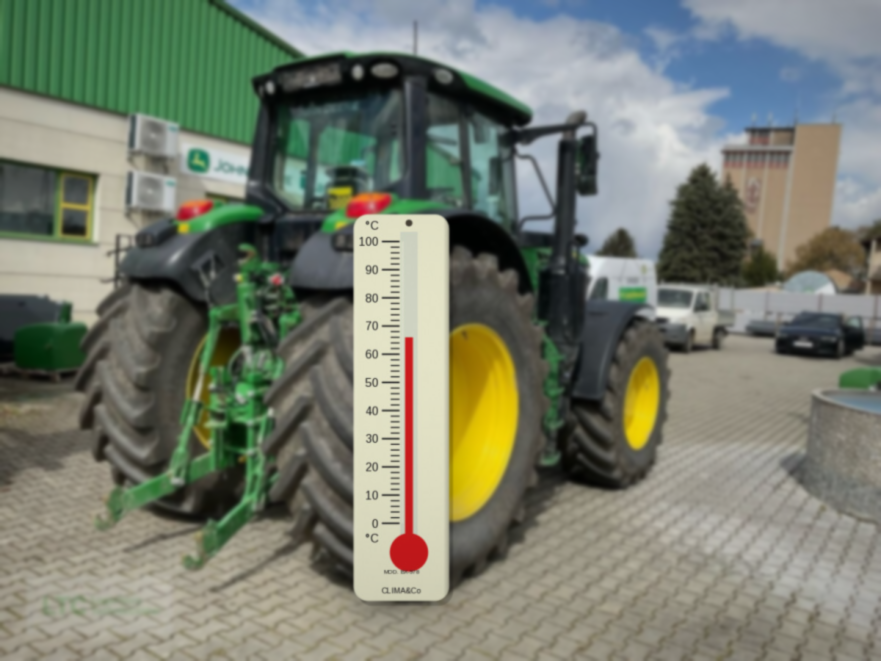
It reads 66 °C
